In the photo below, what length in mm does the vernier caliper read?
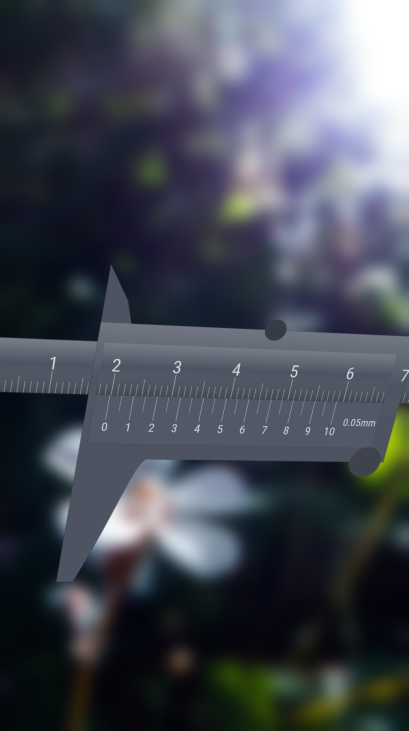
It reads 19.8 mm
